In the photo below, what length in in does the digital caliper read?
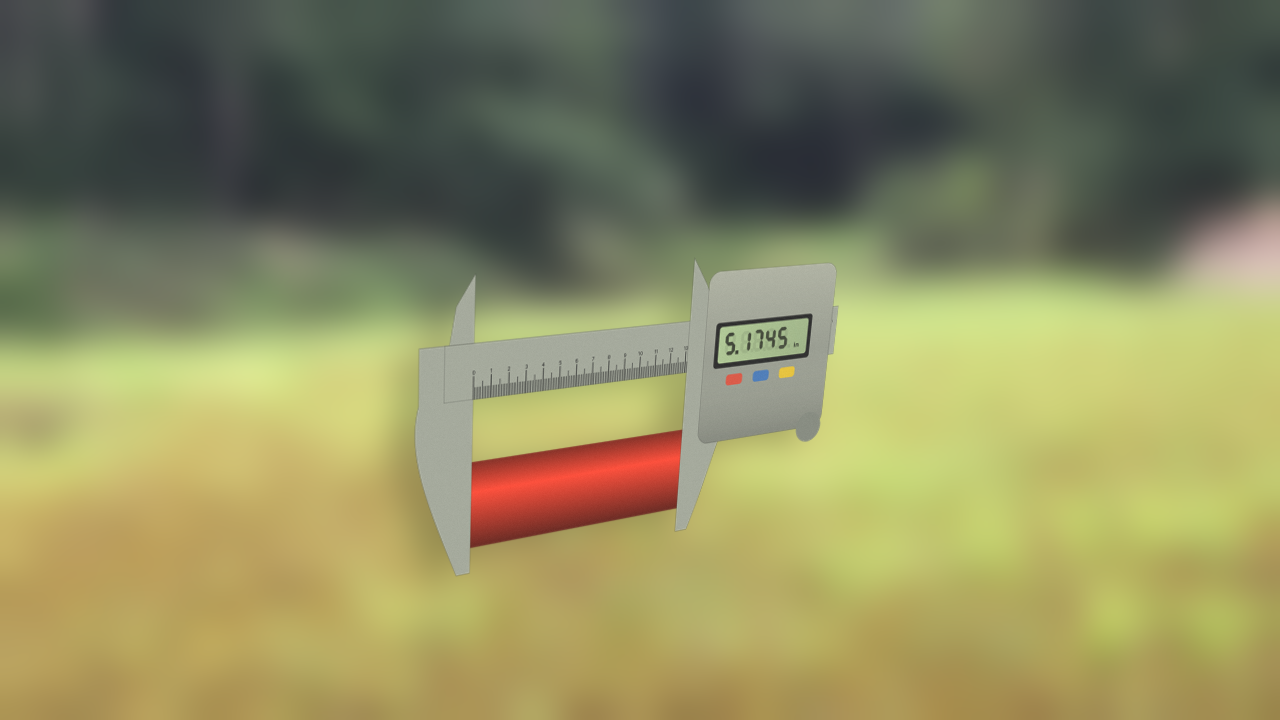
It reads 5.1745 in
